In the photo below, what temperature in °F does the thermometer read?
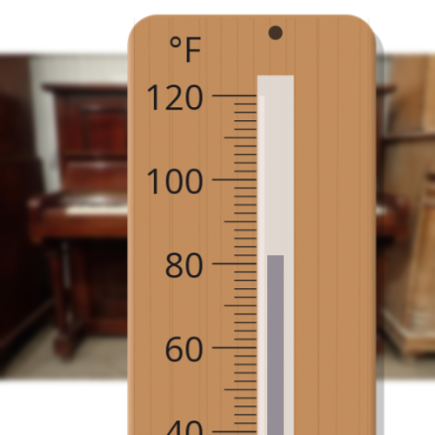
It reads 82 °F
